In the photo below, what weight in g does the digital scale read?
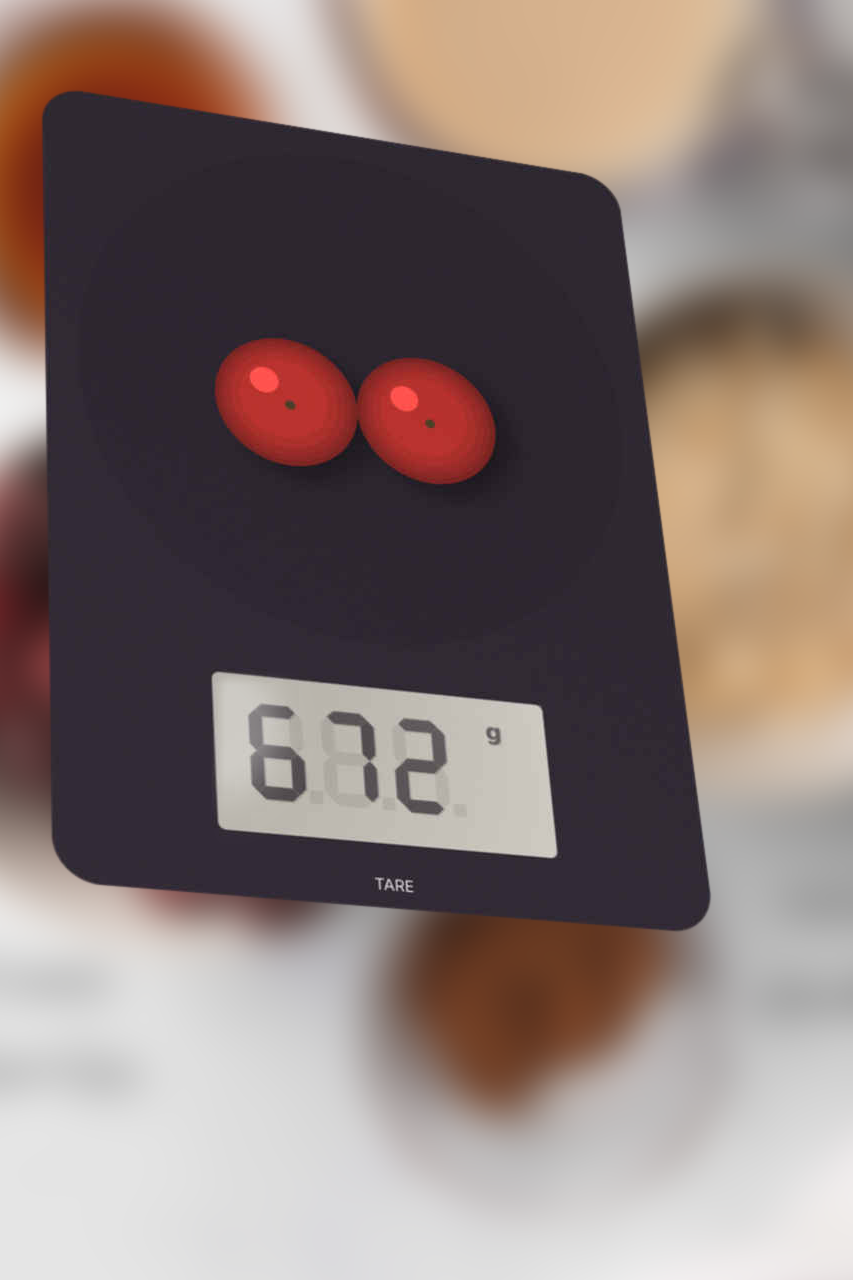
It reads 672 g
